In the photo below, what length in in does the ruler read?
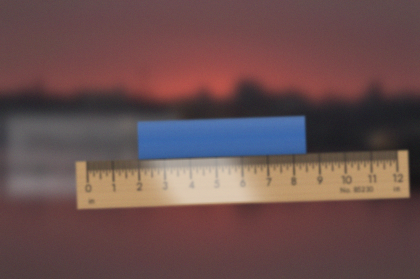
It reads 6.5 in
